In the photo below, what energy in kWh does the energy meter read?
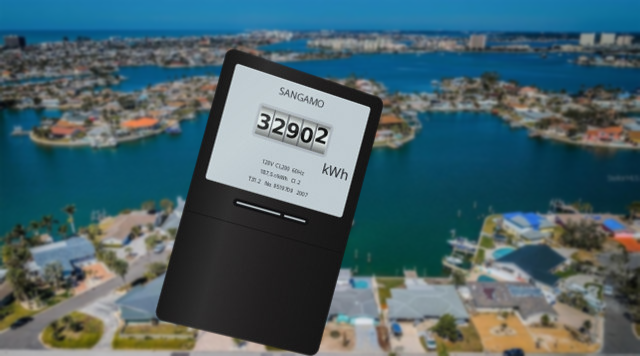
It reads 32902 kWh
